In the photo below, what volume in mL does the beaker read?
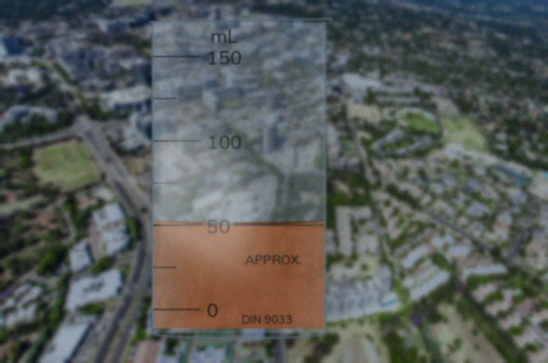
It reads 50 mL
